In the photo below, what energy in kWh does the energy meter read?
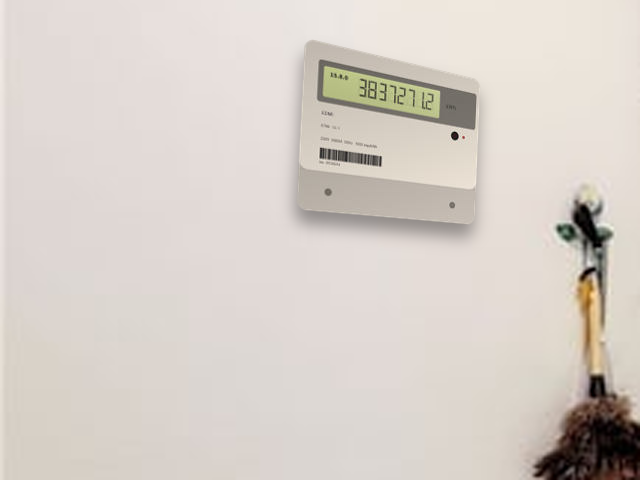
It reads 3837271.2 kWh
